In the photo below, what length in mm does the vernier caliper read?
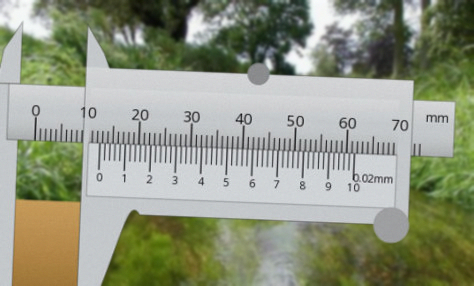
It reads 12.5 mm
